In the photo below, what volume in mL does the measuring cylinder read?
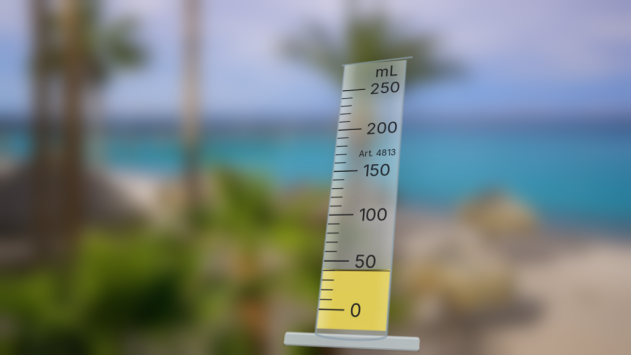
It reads 40 mL
